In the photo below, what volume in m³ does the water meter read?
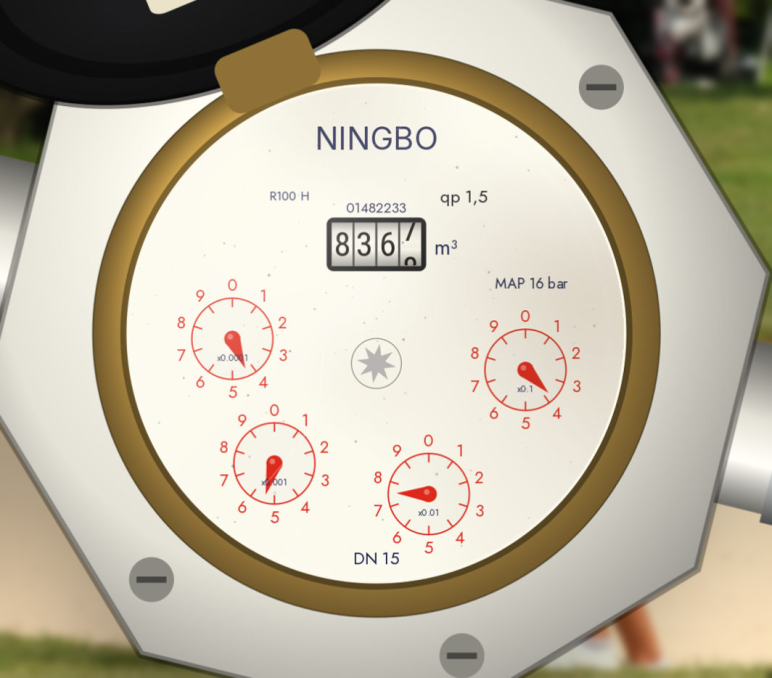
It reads 8367.3754 m³
